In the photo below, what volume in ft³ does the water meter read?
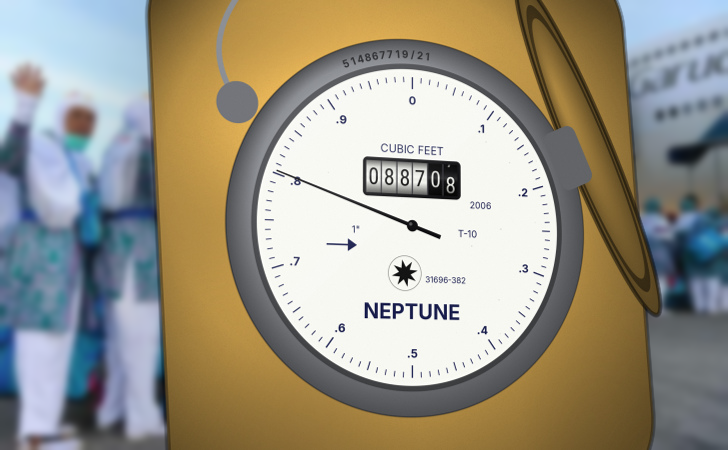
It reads 88707.80 ft³
